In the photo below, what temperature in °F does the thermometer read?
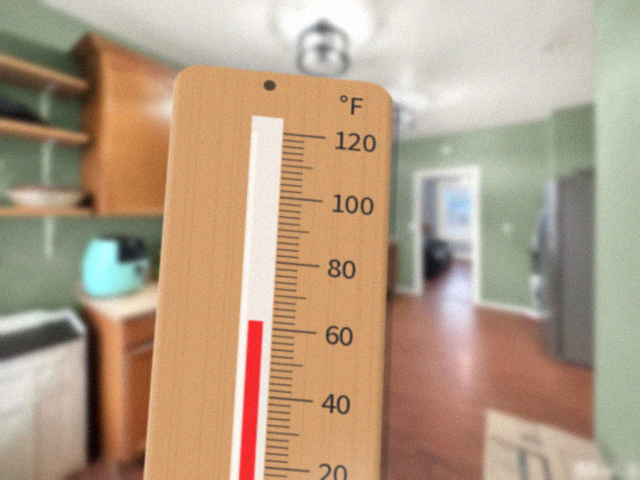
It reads 62 °F
